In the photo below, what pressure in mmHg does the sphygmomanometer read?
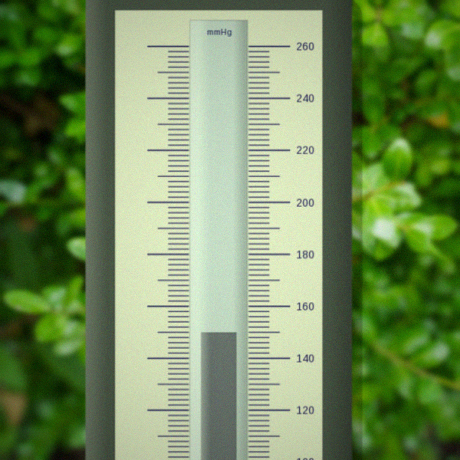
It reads 150 mmHg
